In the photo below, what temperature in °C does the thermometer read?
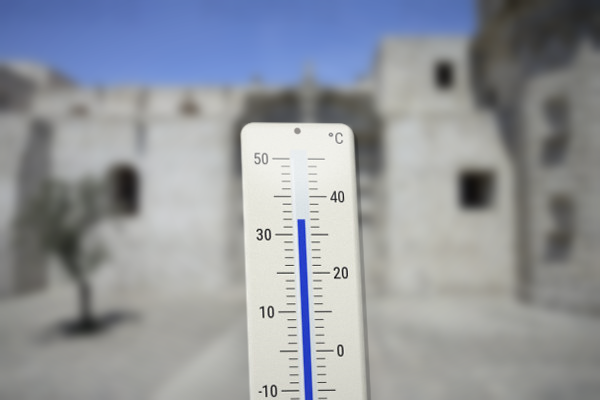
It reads 34 °C
